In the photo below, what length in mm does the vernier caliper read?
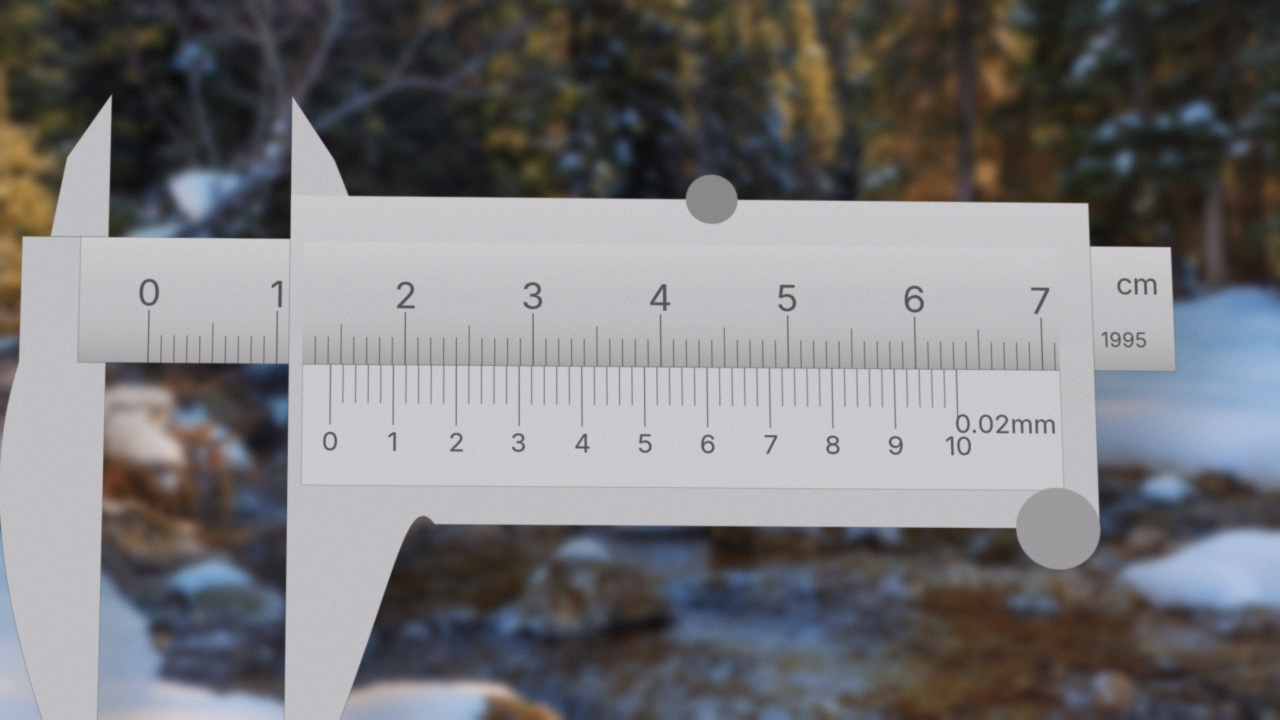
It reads 14.2 mm
